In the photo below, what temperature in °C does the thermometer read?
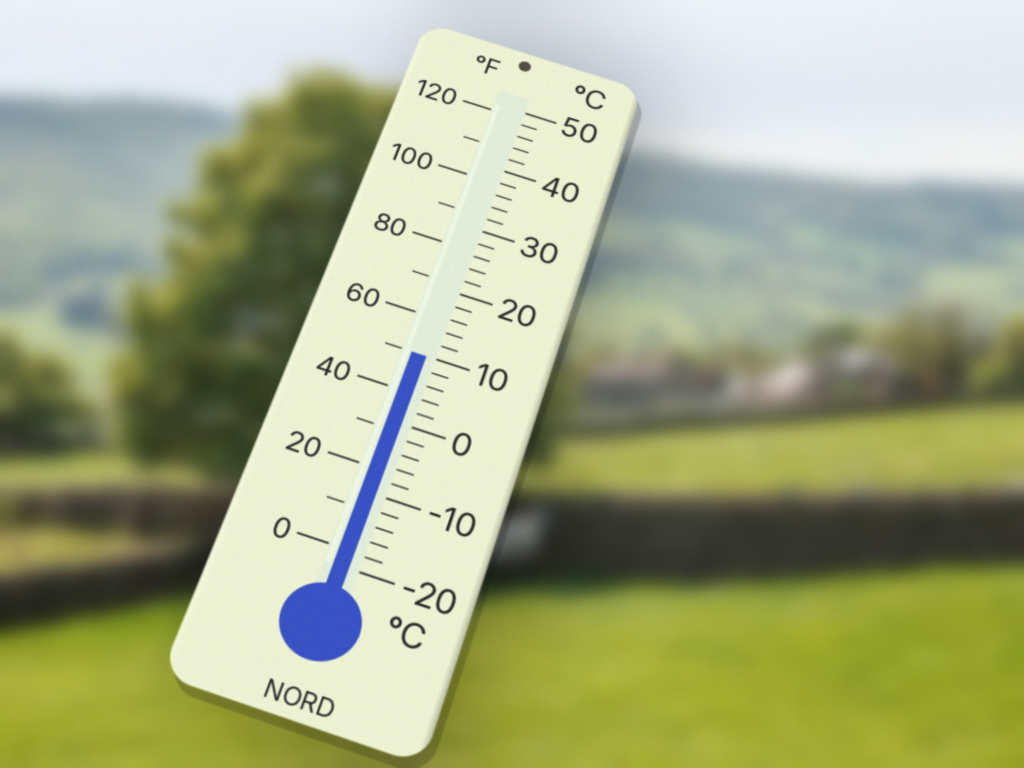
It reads 10 °C
